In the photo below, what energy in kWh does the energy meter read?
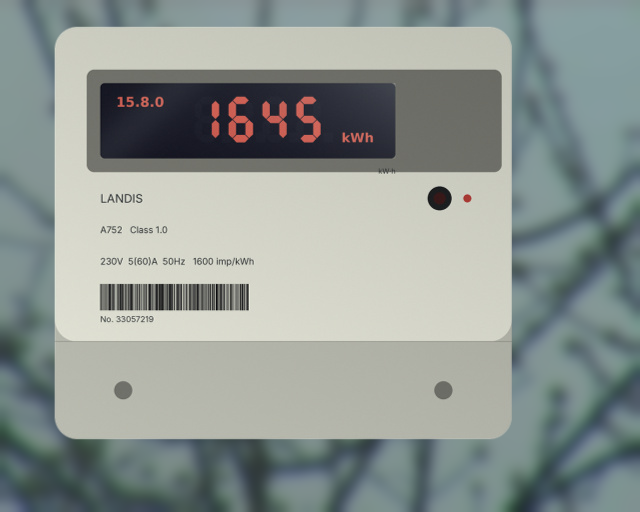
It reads 1645 kWh
